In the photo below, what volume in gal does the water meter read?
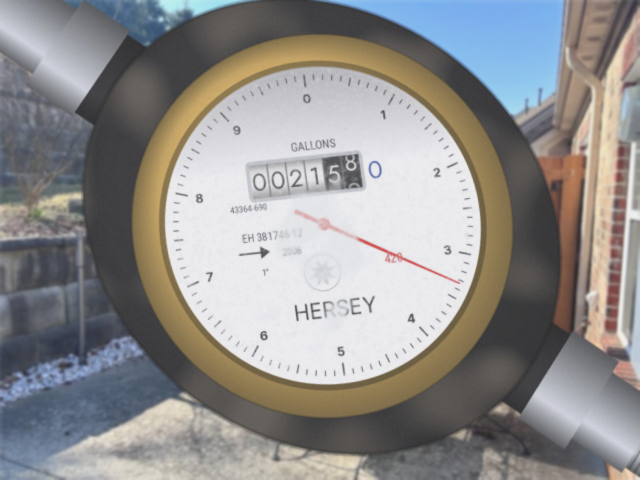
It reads 21583.3 gal
